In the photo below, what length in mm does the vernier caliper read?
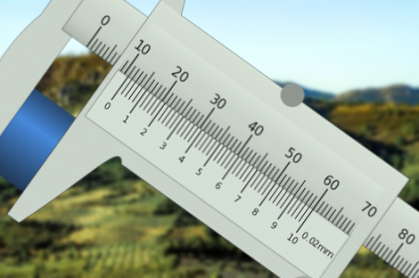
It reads 11.0 mm
